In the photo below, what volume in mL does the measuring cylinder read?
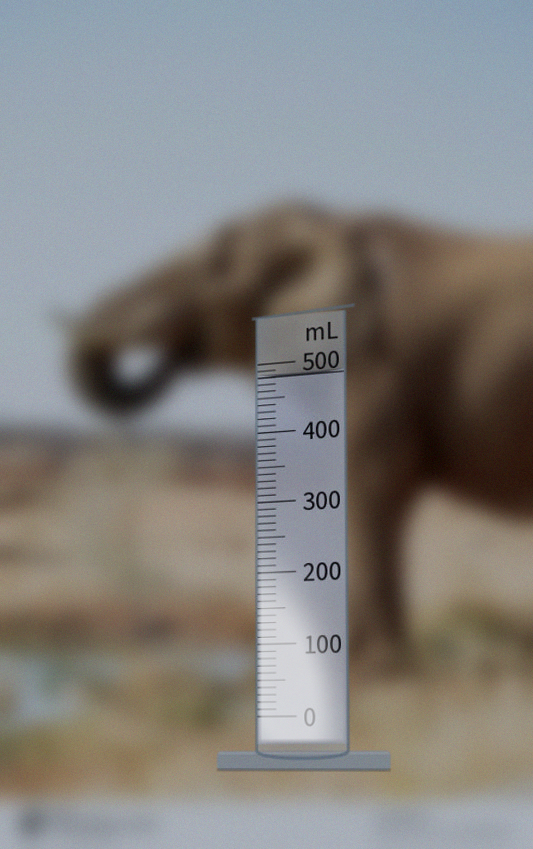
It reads 480 mL
